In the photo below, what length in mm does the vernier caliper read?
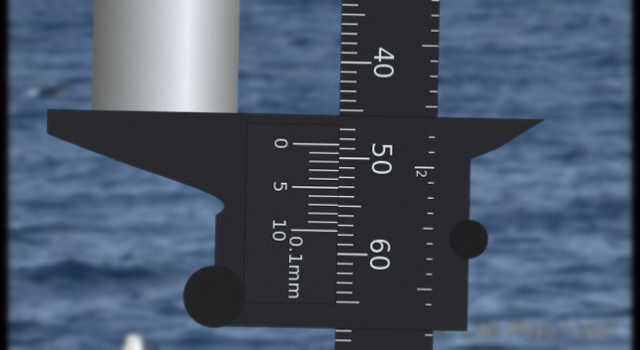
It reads 48.6 mm
